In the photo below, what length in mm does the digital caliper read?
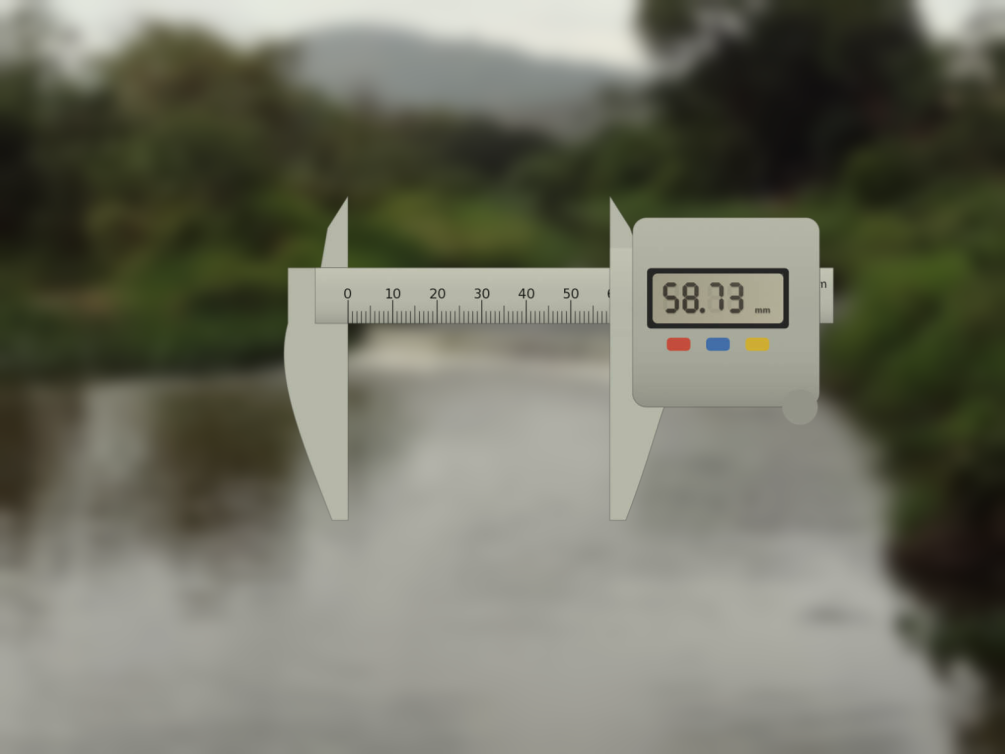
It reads 58.73 mm
